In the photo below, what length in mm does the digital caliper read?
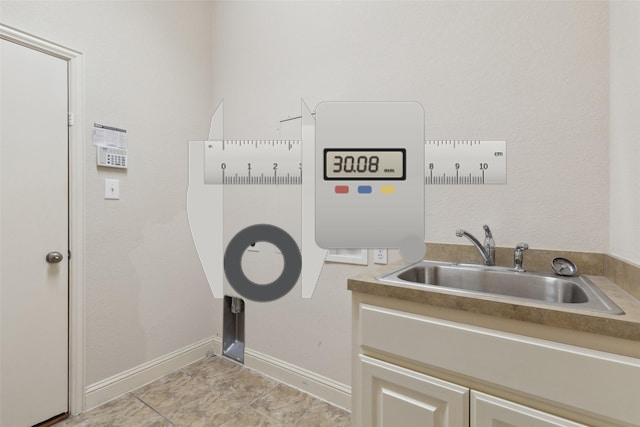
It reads 30.08 mm
